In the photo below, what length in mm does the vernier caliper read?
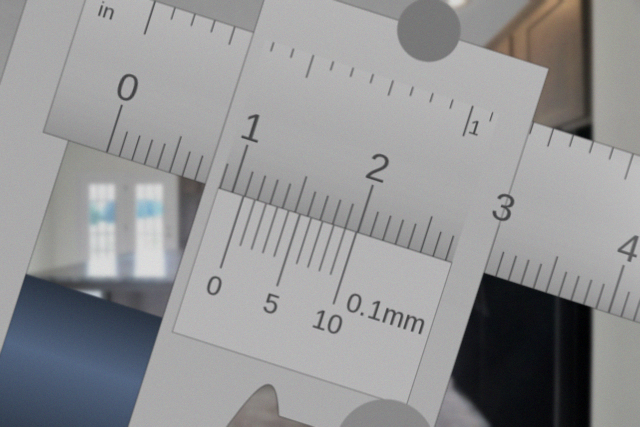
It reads 10.9 mm
